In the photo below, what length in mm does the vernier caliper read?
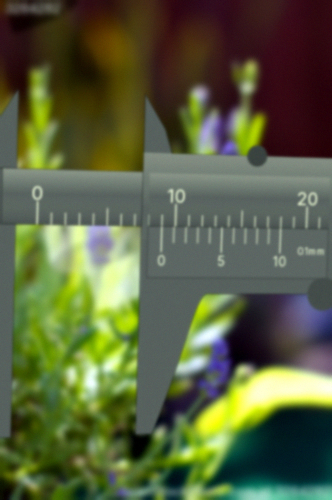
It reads 9.0 mm
